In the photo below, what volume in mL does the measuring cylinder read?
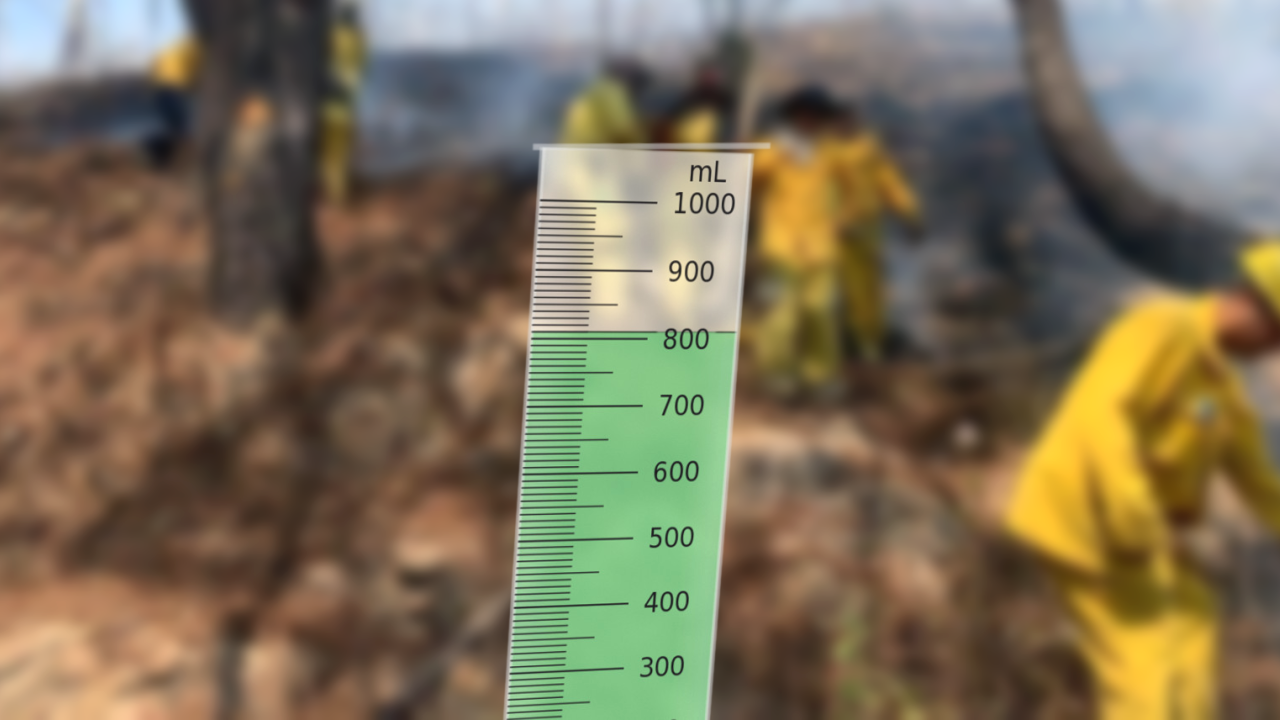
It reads 810 mL
